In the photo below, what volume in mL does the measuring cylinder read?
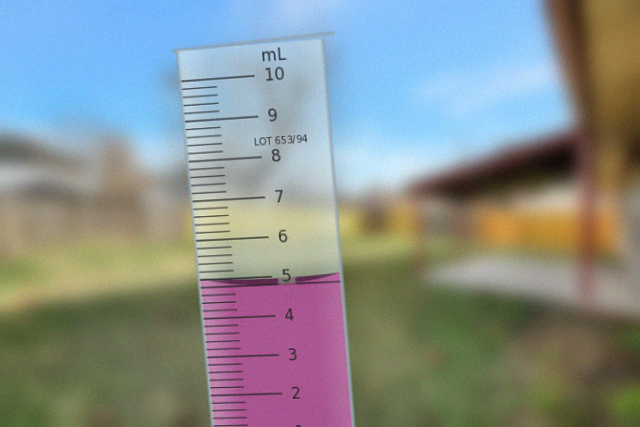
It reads 4.8 mL
